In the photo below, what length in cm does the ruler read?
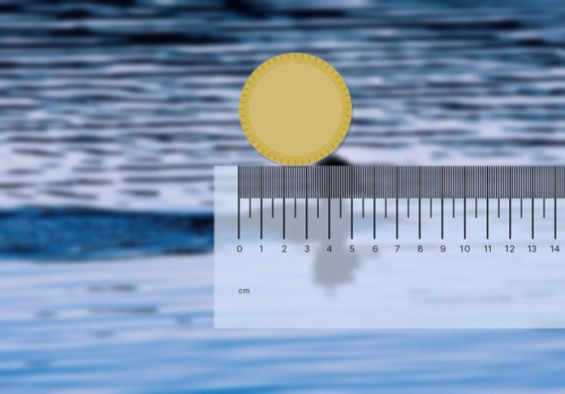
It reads 5 cm
